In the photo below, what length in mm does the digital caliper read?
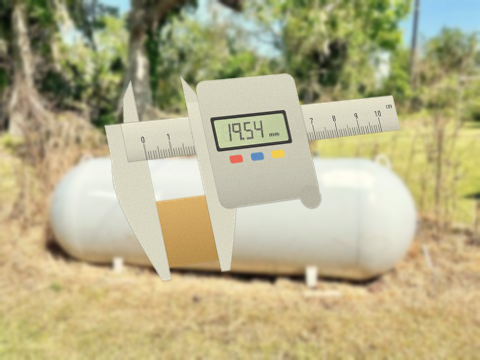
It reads 19.54 mm
